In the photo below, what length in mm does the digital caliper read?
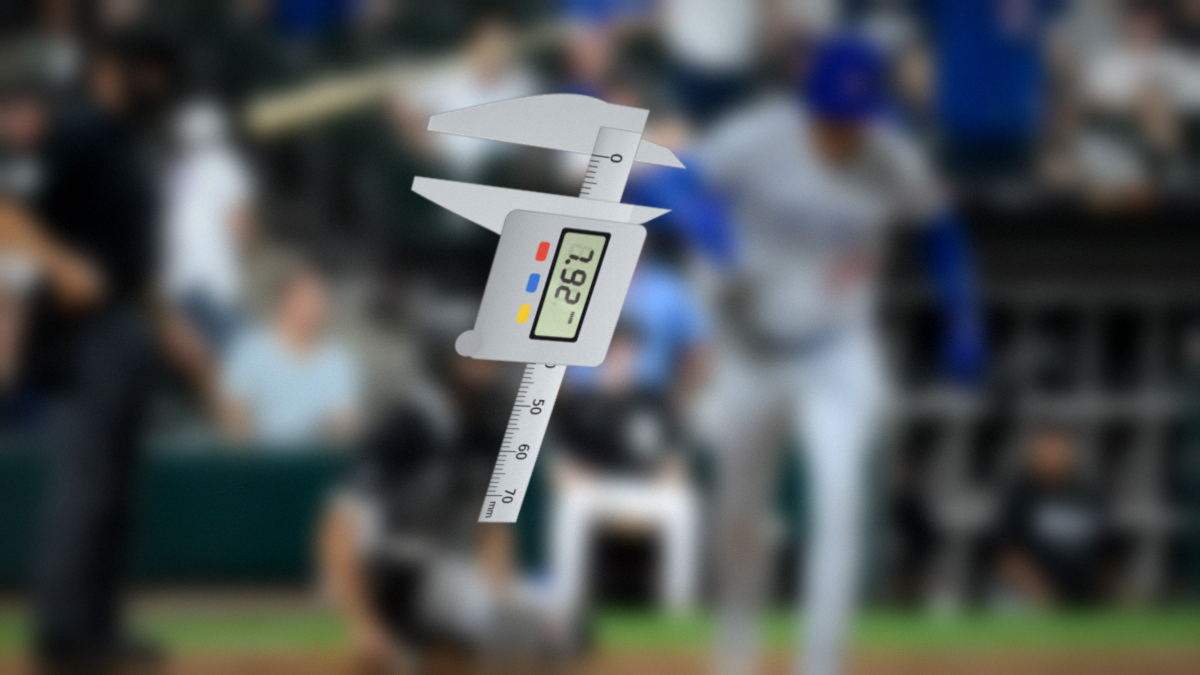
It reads 7.92 mm
